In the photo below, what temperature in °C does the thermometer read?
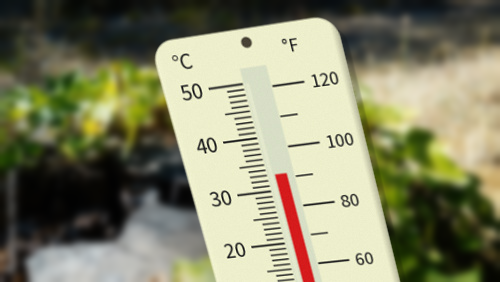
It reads 33 °C
